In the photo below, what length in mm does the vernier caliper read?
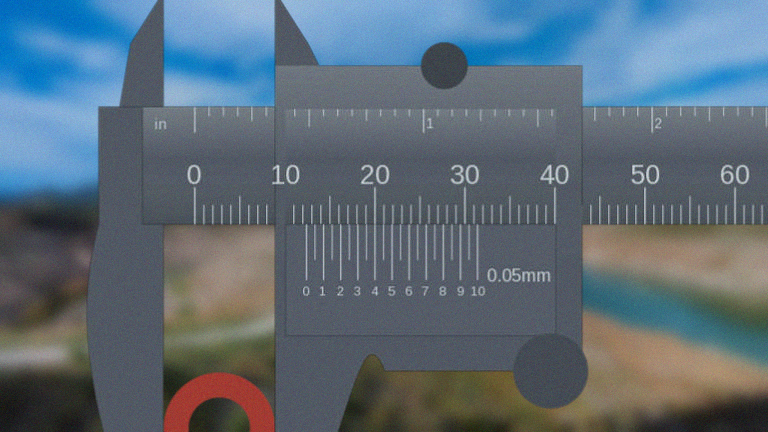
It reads 12.4 mm
